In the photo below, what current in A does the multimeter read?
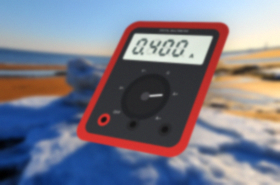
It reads 0.400 A
